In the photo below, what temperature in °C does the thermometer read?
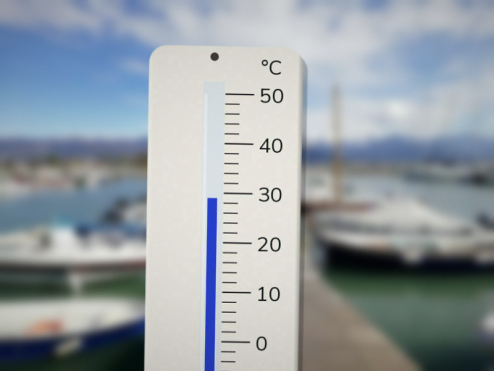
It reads 29 °C
